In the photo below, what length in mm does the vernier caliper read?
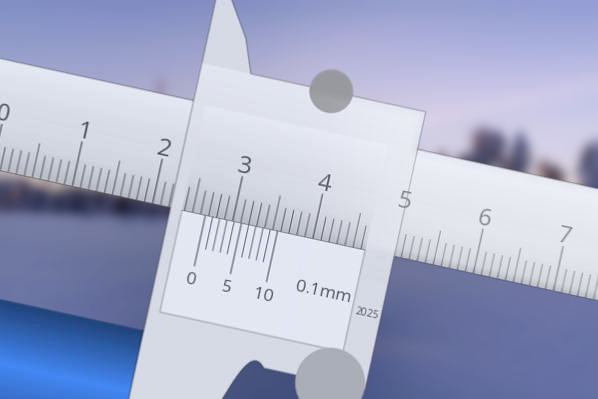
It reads 26.6 mm
